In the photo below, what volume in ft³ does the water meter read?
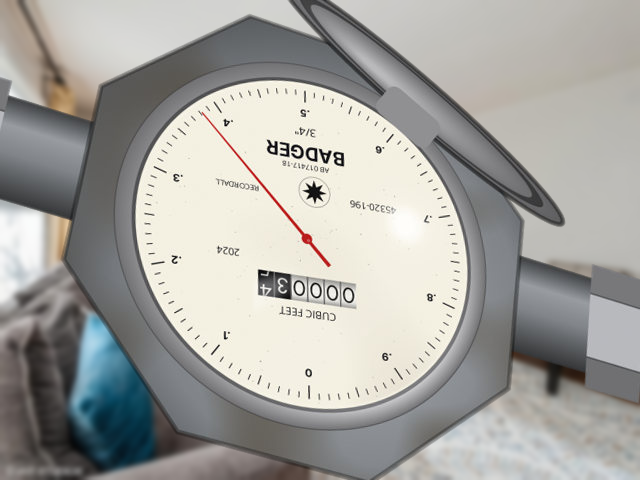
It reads 34.38 ft³
